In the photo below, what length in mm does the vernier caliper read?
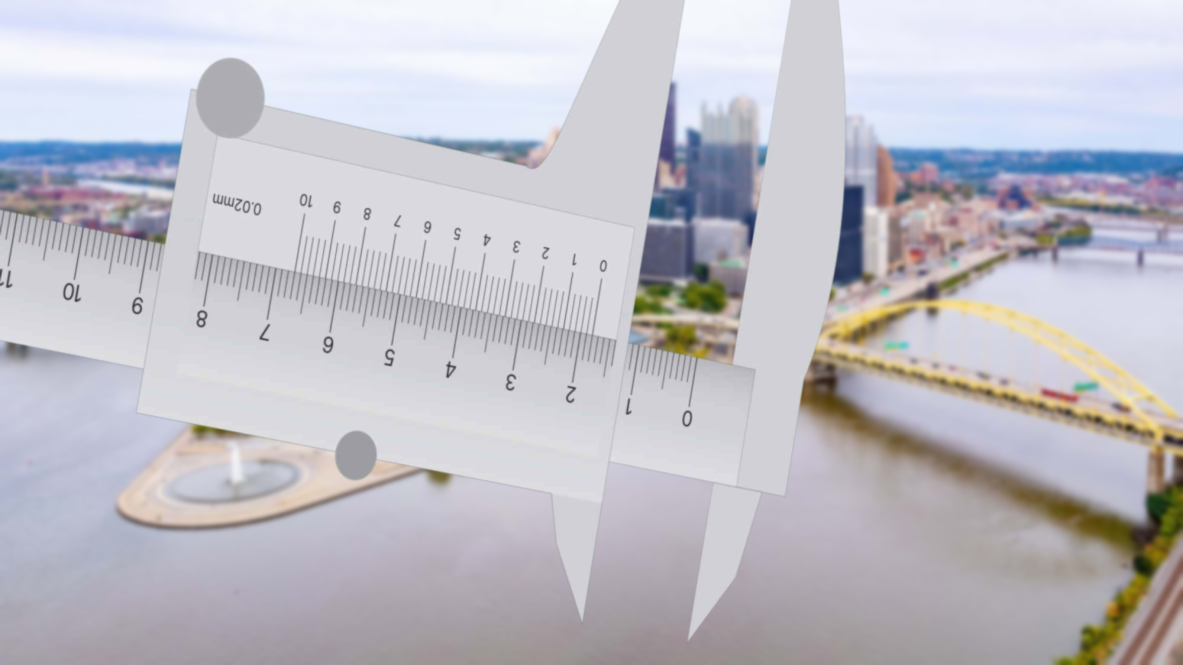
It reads 18.0 mm
